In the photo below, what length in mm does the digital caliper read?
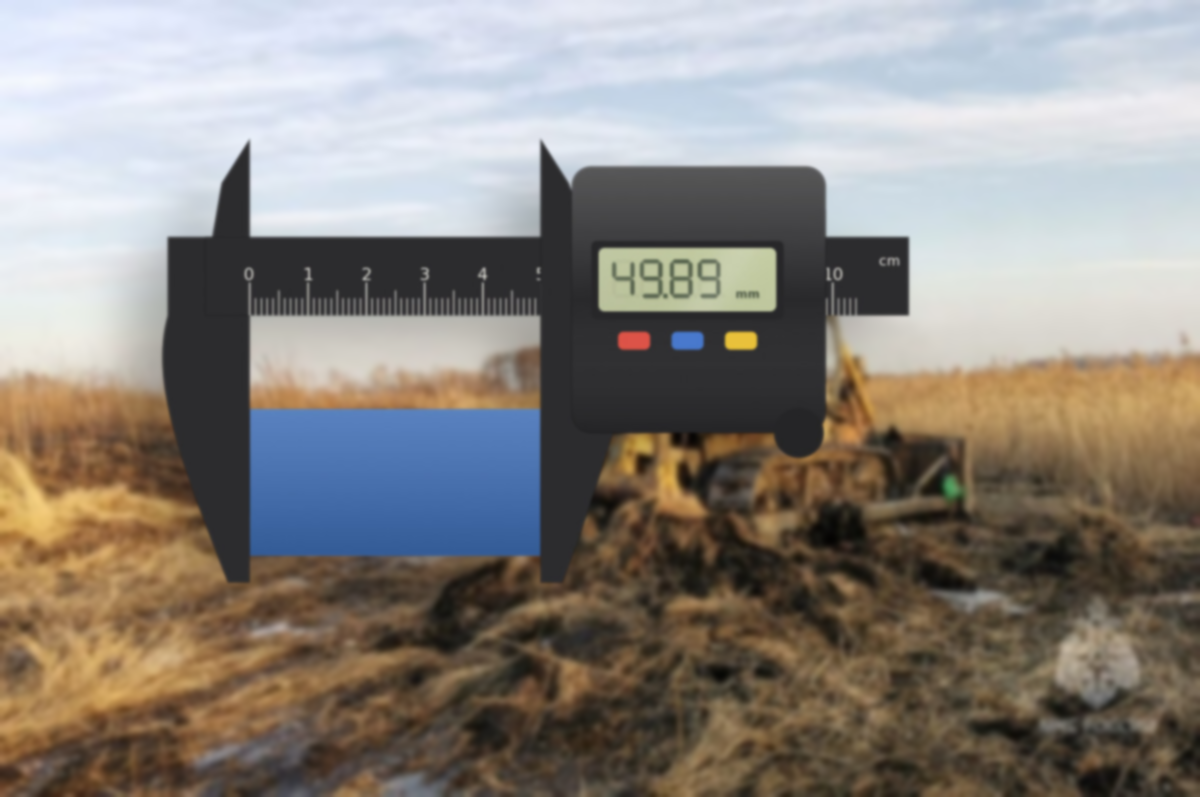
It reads 49.89 mm
